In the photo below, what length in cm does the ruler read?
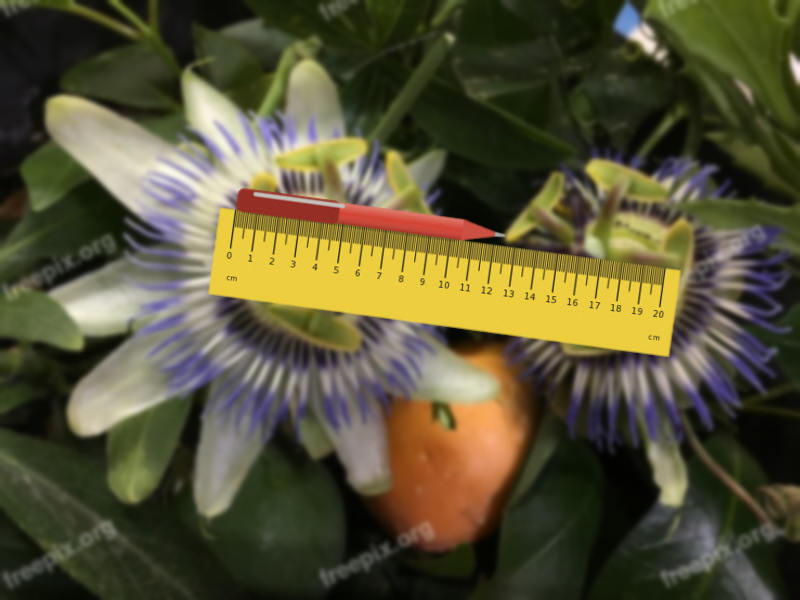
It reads 12.5 cm
